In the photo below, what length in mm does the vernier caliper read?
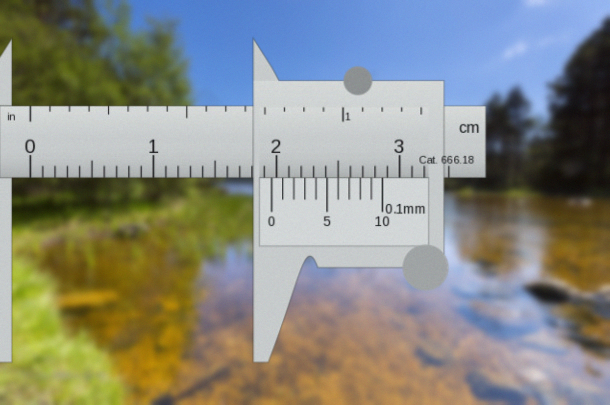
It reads 19.6 mm
